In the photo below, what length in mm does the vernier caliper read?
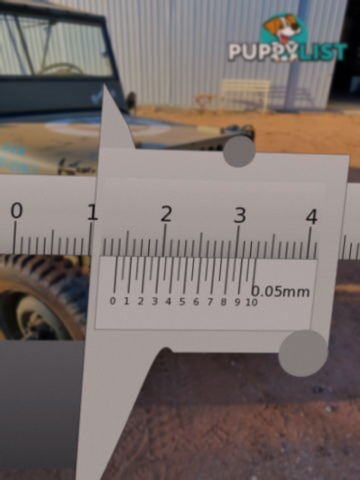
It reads 13.8 mm
